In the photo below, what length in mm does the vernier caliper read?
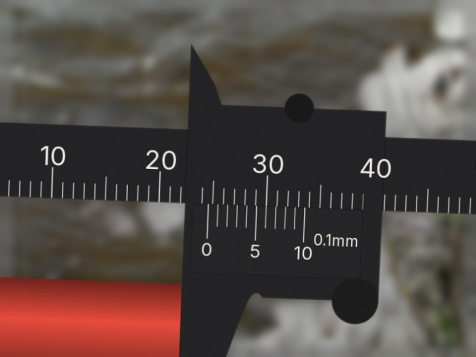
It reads 24.6 mm
